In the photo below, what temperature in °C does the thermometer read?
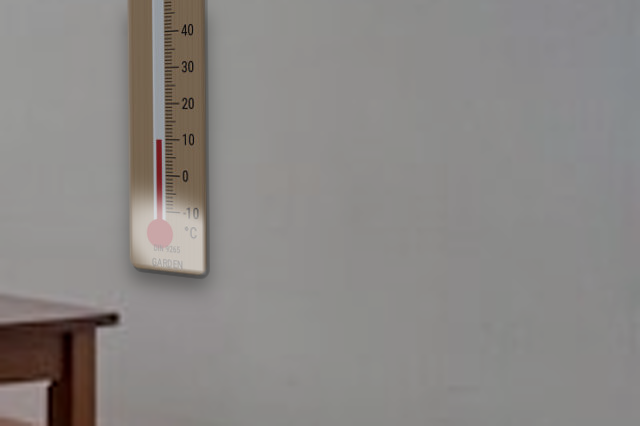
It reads 10 °C
